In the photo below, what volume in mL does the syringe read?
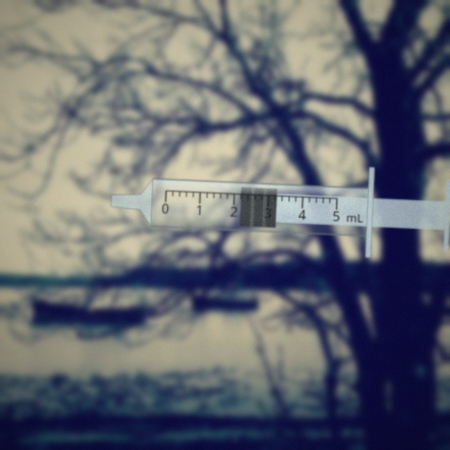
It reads 2.2 mL
